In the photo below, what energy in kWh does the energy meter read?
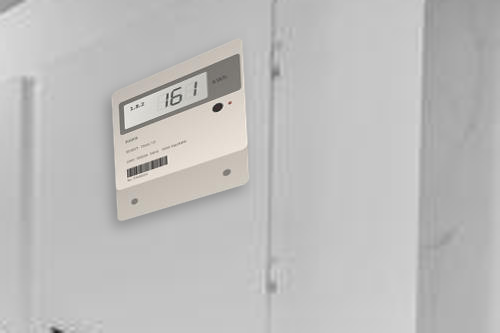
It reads 161 kWh
